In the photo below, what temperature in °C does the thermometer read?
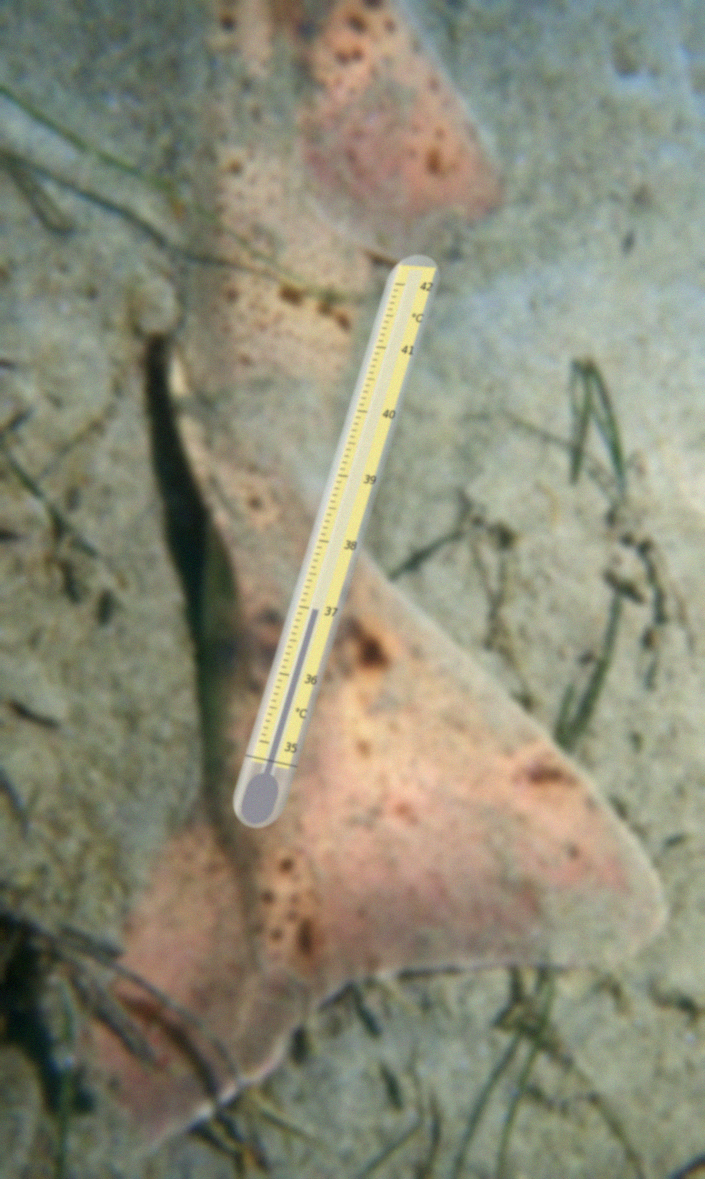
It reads 37 °C
